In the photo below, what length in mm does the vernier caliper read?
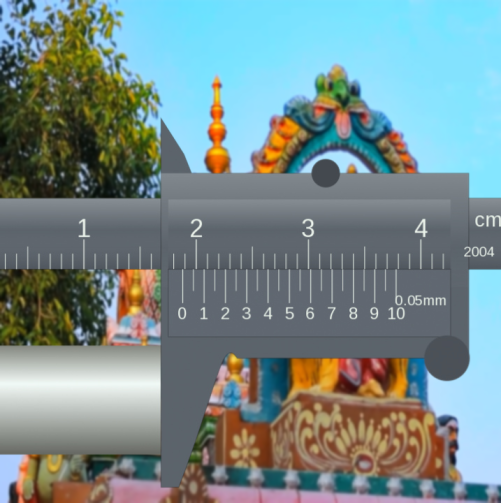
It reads 18.8 mm
